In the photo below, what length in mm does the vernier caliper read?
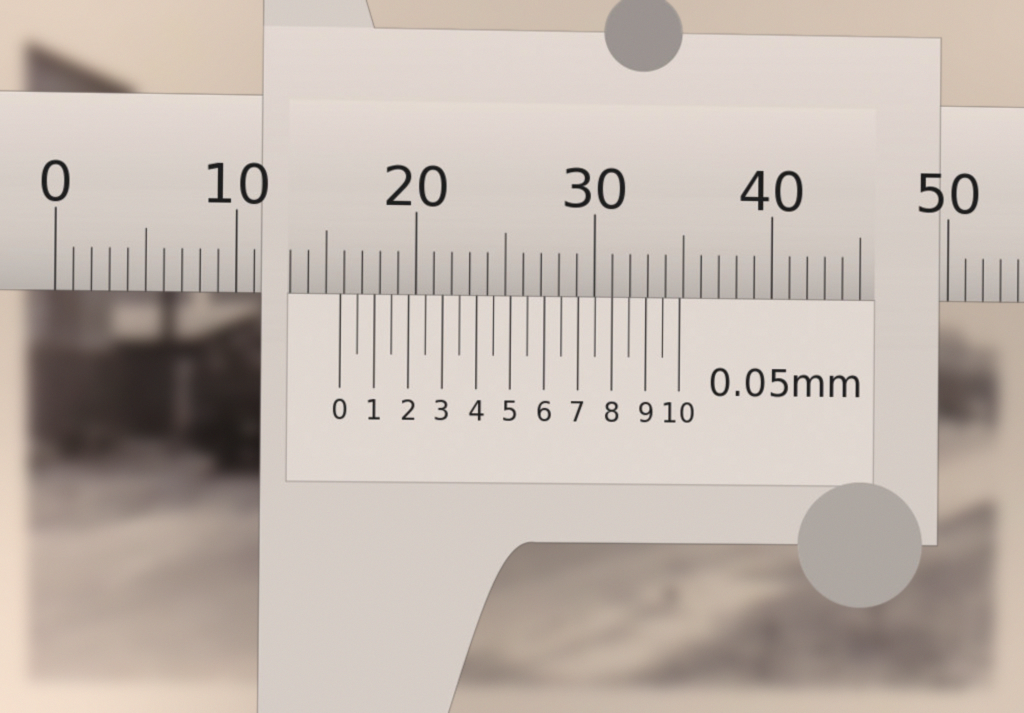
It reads 15.8 mm
